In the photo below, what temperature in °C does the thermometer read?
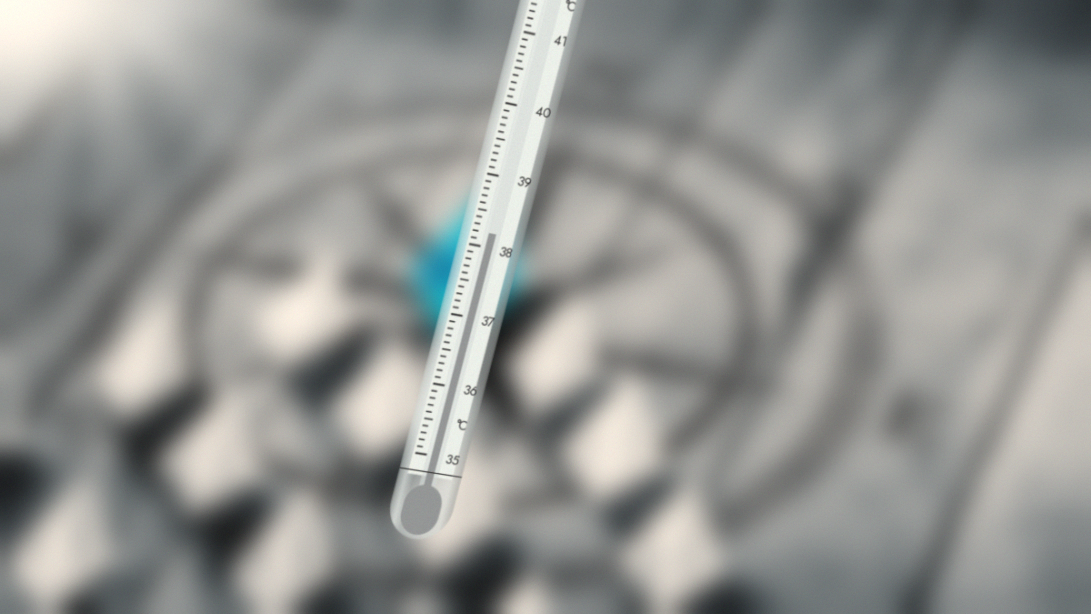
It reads 38.2 °C
